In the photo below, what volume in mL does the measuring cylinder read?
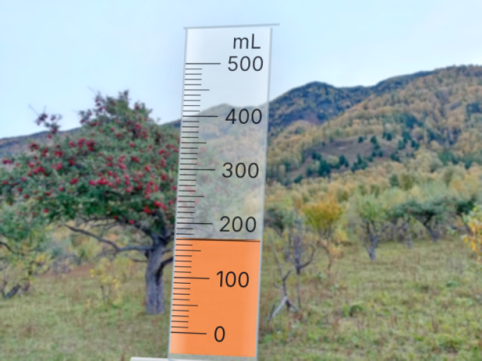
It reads 170 mL
